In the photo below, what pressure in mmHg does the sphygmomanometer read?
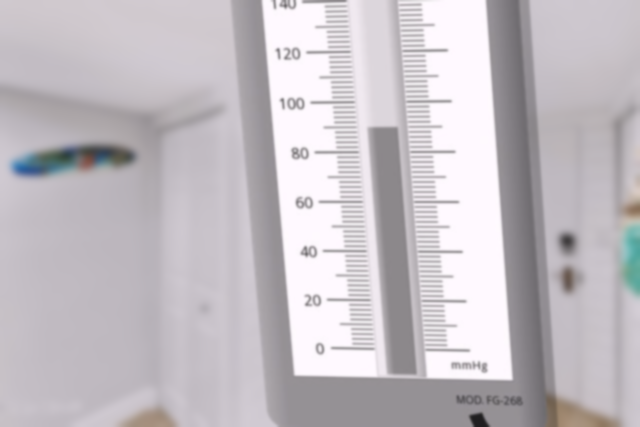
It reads 90 mmHg
